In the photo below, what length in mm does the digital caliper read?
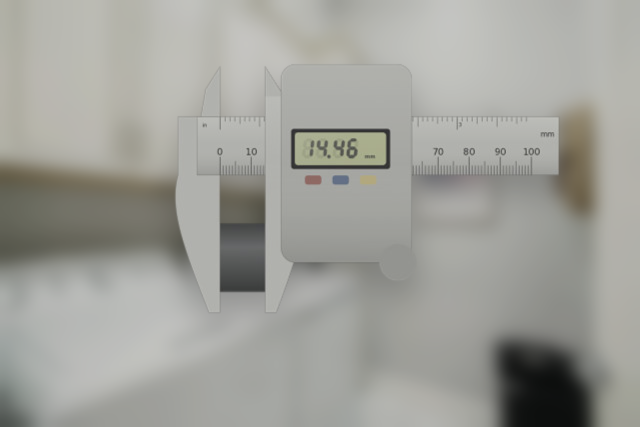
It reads 14.46 mm
